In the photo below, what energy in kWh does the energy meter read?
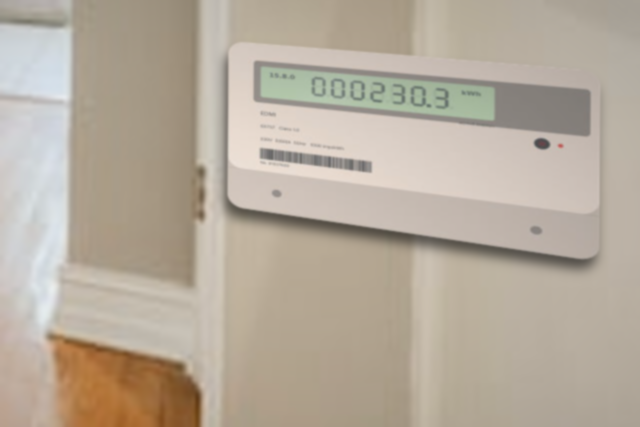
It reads 230.3 kWh
